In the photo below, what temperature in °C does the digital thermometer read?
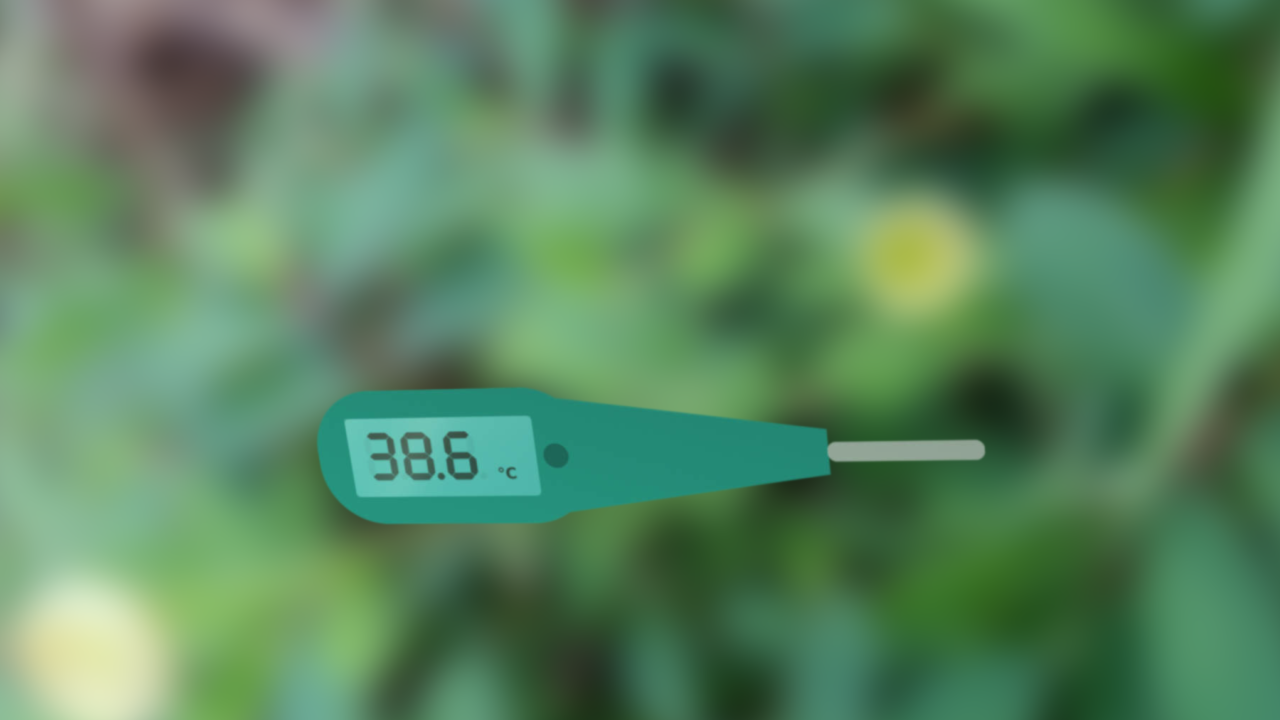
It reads 38.6 °C
